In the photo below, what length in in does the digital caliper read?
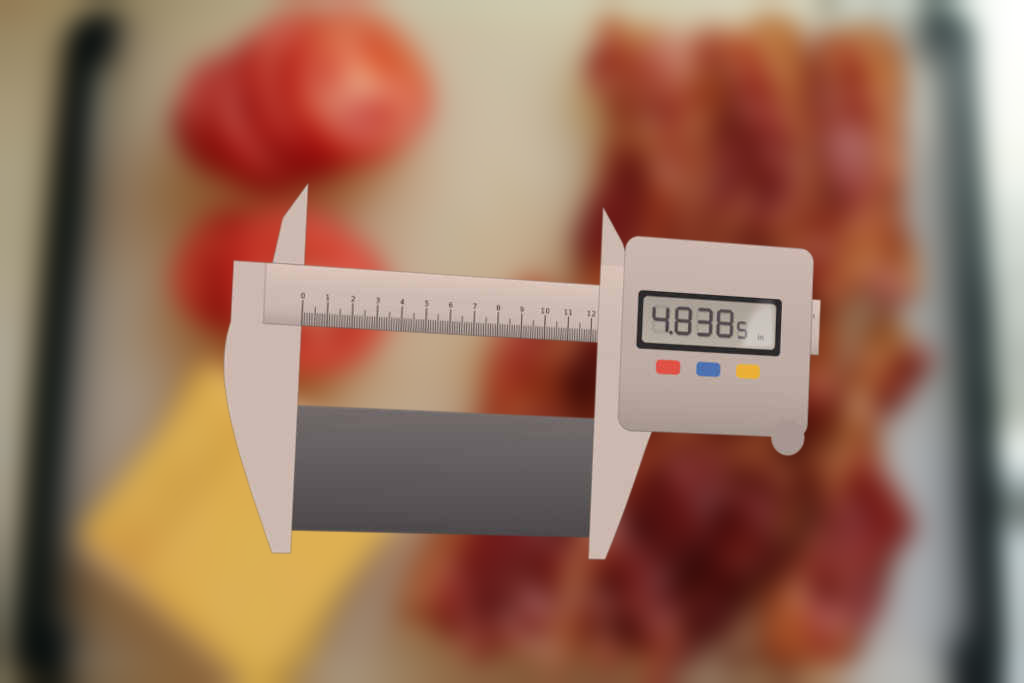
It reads 4.8385 in
